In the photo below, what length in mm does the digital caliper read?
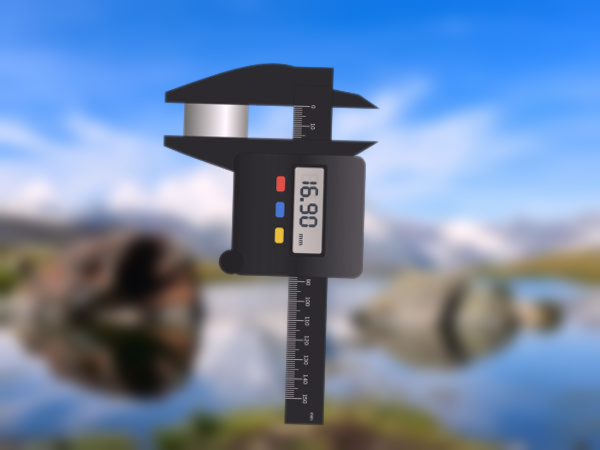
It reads 16.90 mm
